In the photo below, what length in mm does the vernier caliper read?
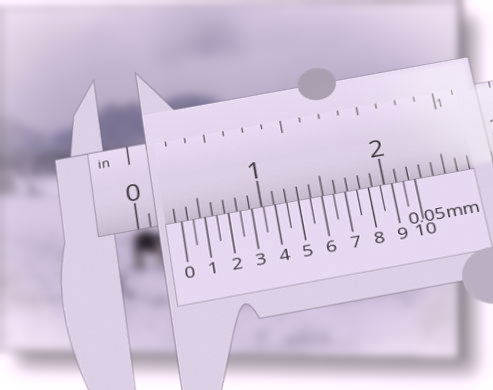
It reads 3.5 mm
